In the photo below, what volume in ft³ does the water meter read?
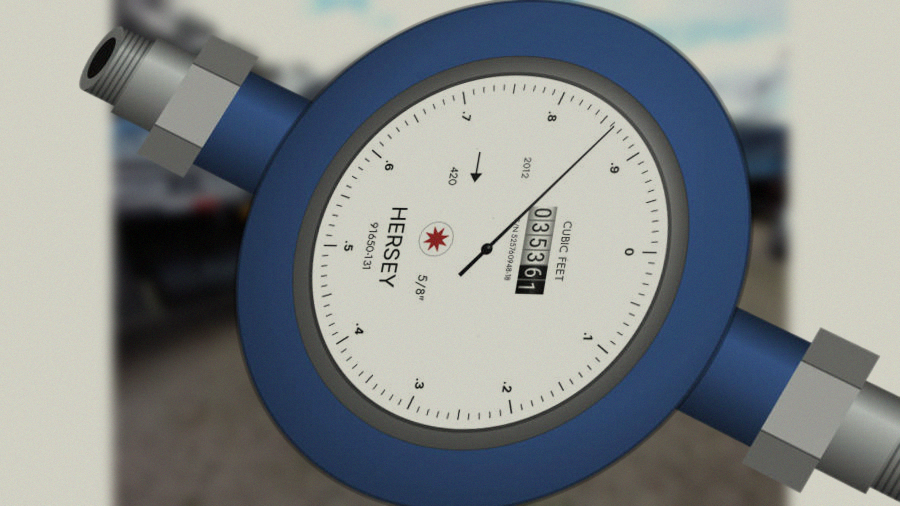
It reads 35360.86 ft³
